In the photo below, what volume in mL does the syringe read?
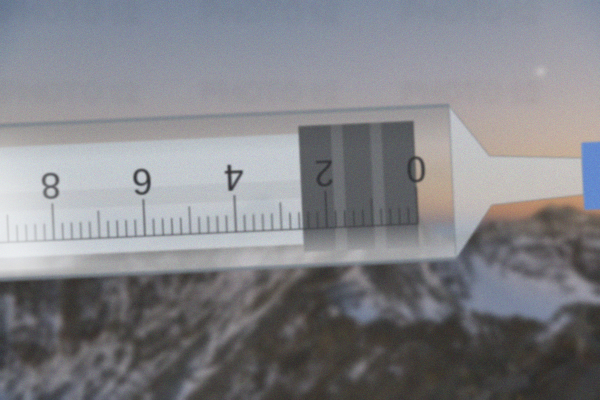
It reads 0 mL
